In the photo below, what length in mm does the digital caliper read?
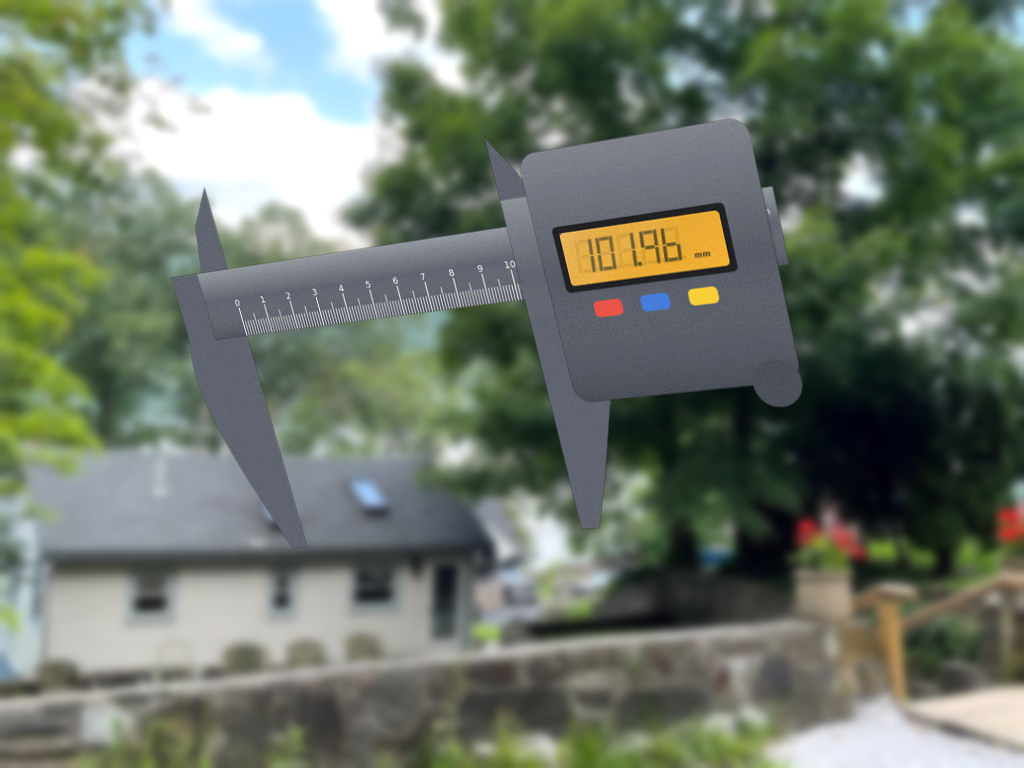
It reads 101.96 mm
